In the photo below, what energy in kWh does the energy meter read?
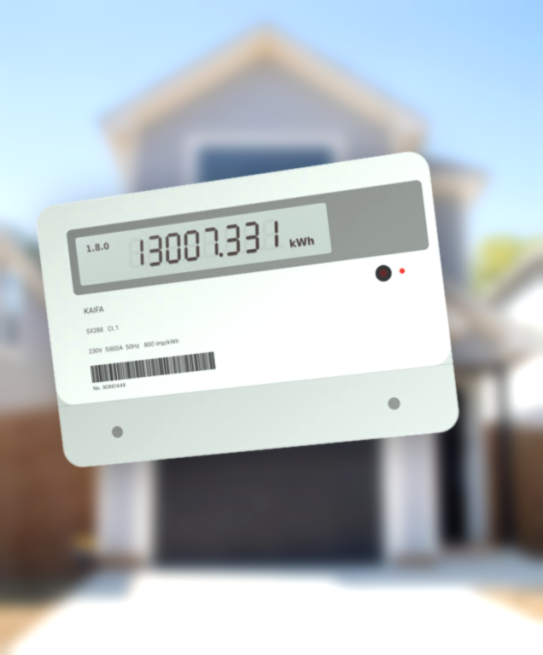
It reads 13007.331 kWh
